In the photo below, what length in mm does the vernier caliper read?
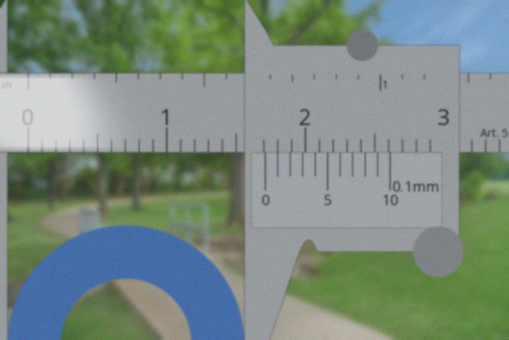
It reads 17.1 mm
